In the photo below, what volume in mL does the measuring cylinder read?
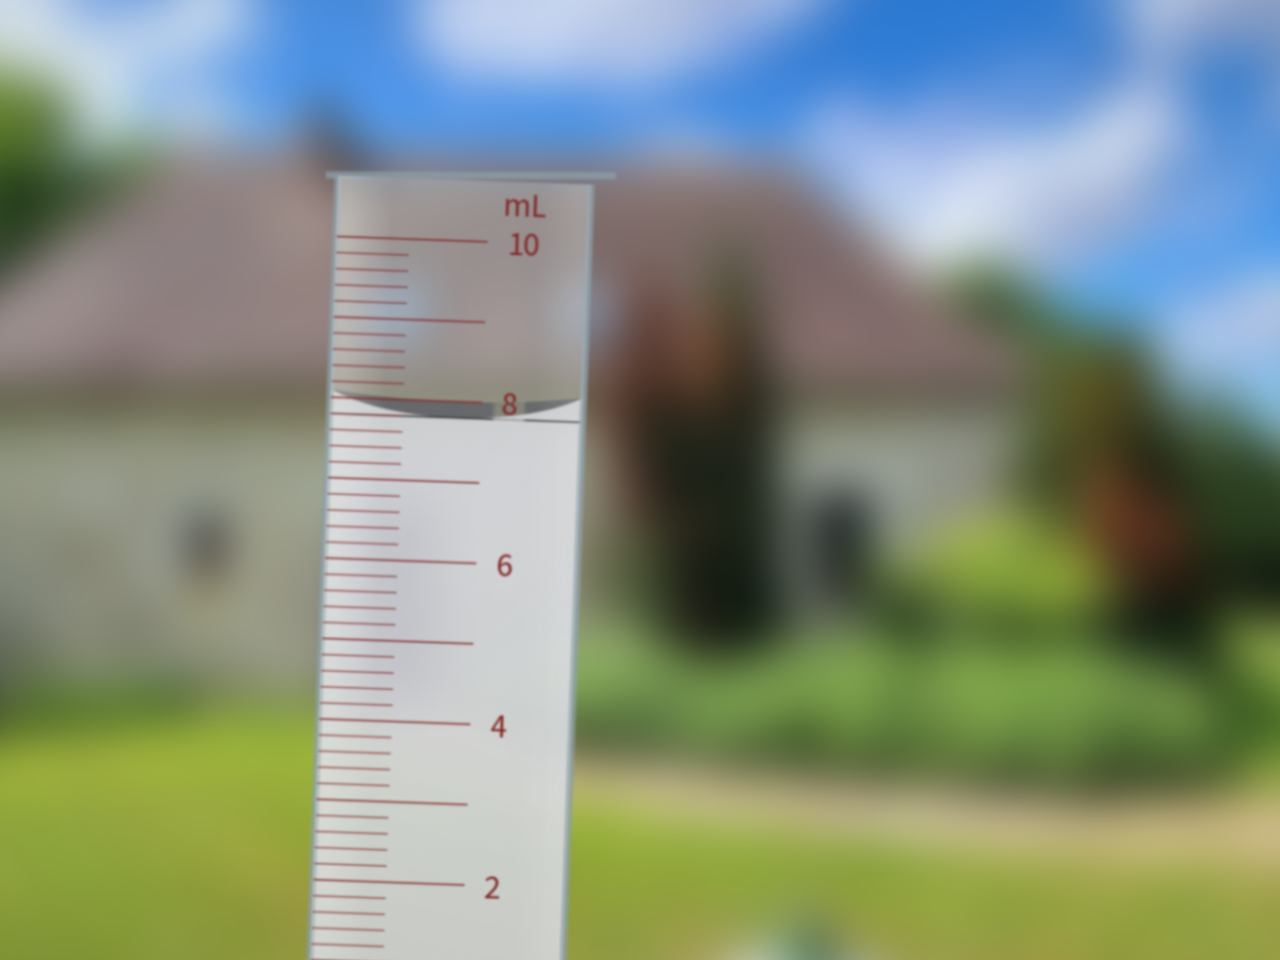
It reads 7.8 mL
